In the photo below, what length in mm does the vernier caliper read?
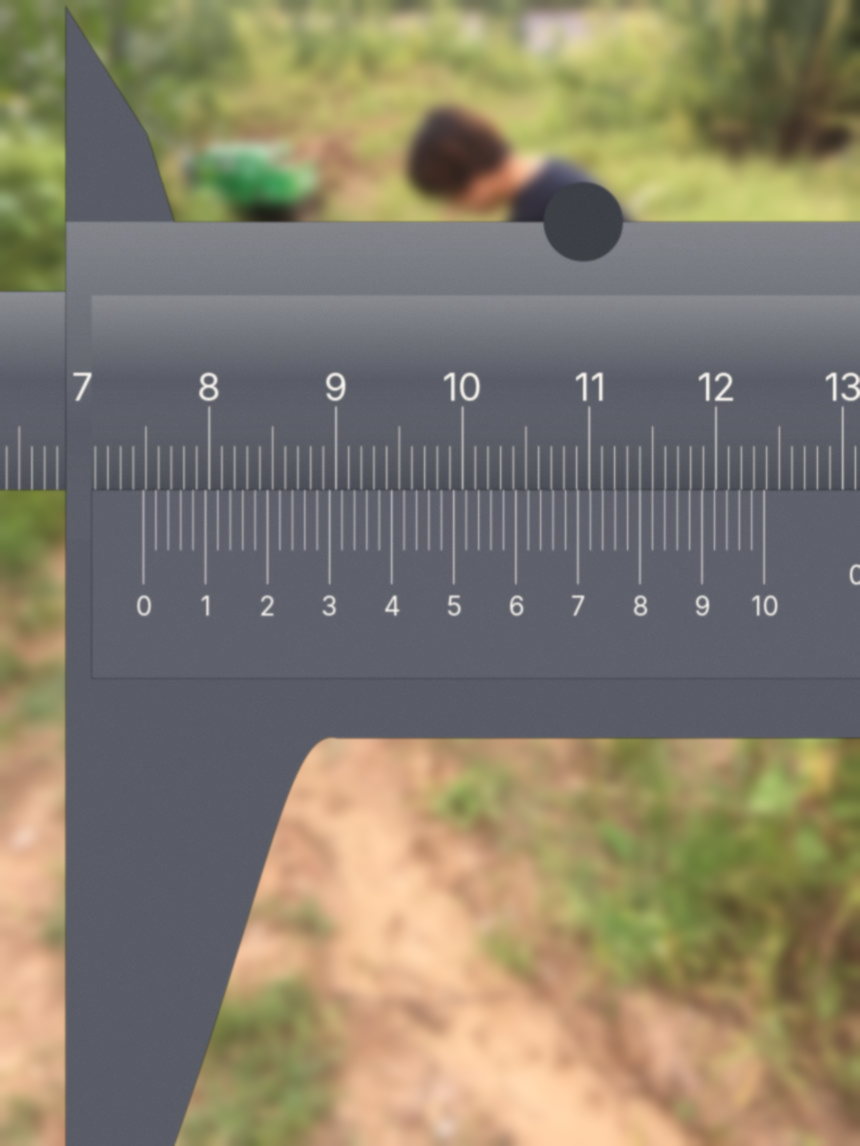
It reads 74.8 mm
